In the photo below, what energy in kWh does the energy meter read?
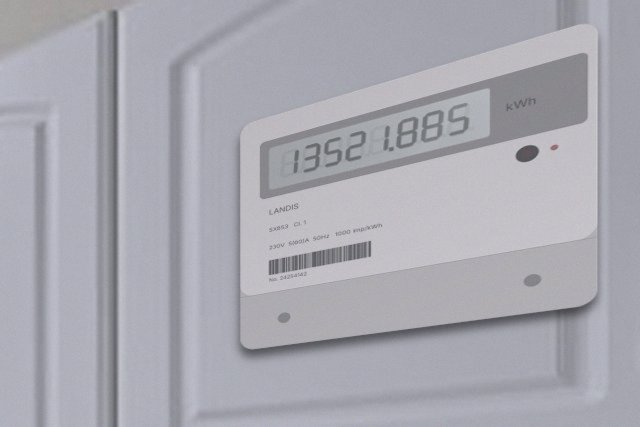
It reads 13521.885 kWh
